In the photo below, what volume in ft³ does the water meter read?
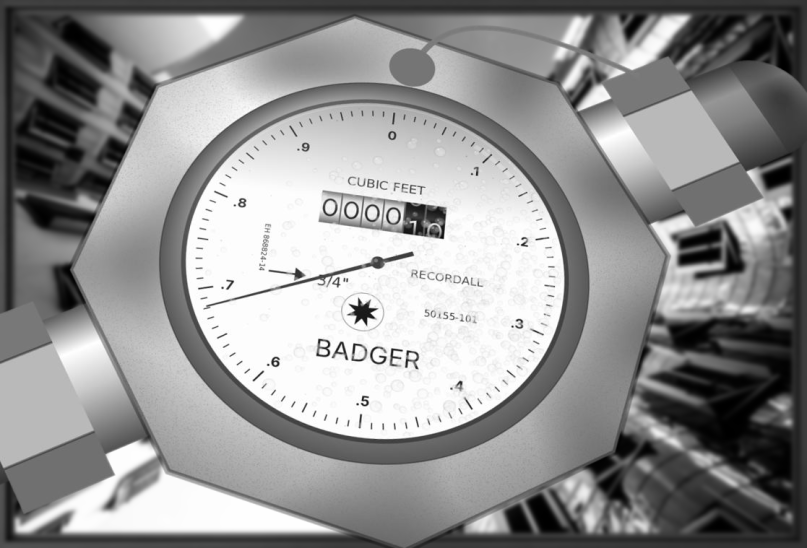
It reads 9.68 ft³
